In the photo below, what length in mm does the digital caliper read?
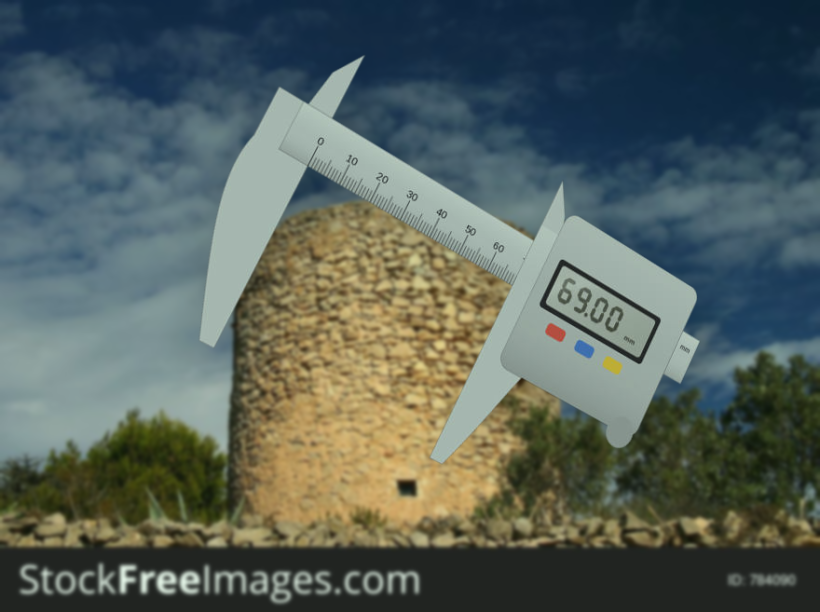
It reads 69.00 mm
